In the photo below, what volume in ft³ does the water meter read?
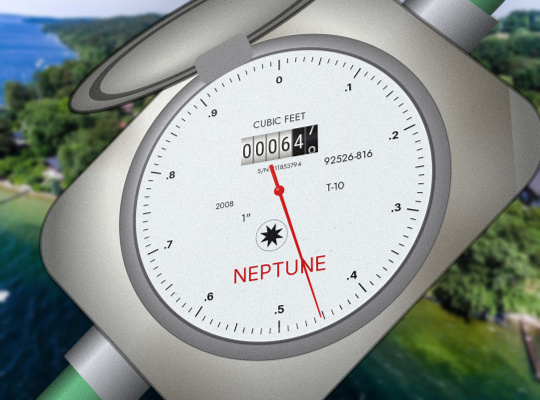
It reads 647.45 ft³
